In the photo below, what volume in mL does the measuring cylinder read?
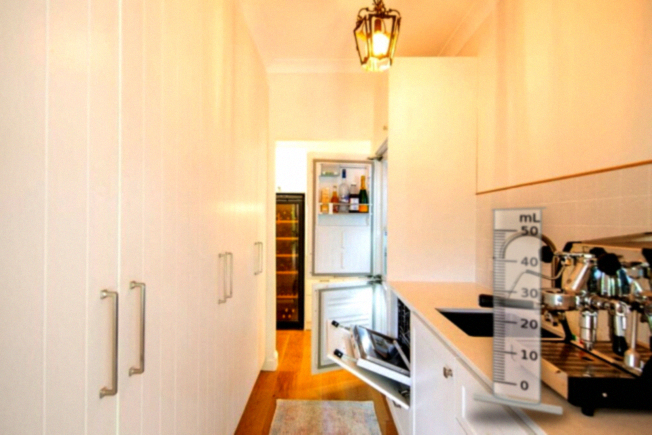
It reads 25 mL
